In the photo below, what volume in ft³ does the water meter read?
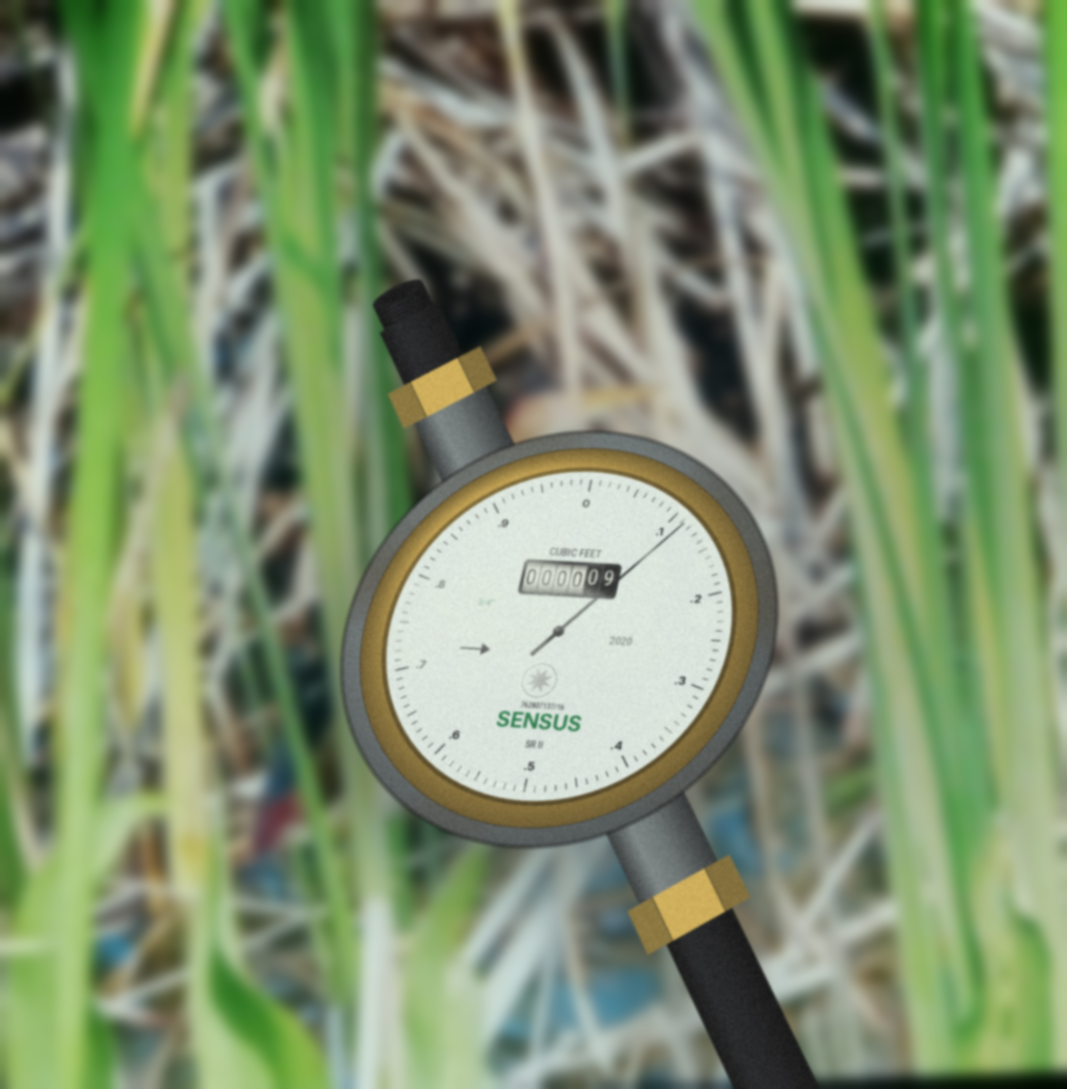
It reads 9.11 ft³
